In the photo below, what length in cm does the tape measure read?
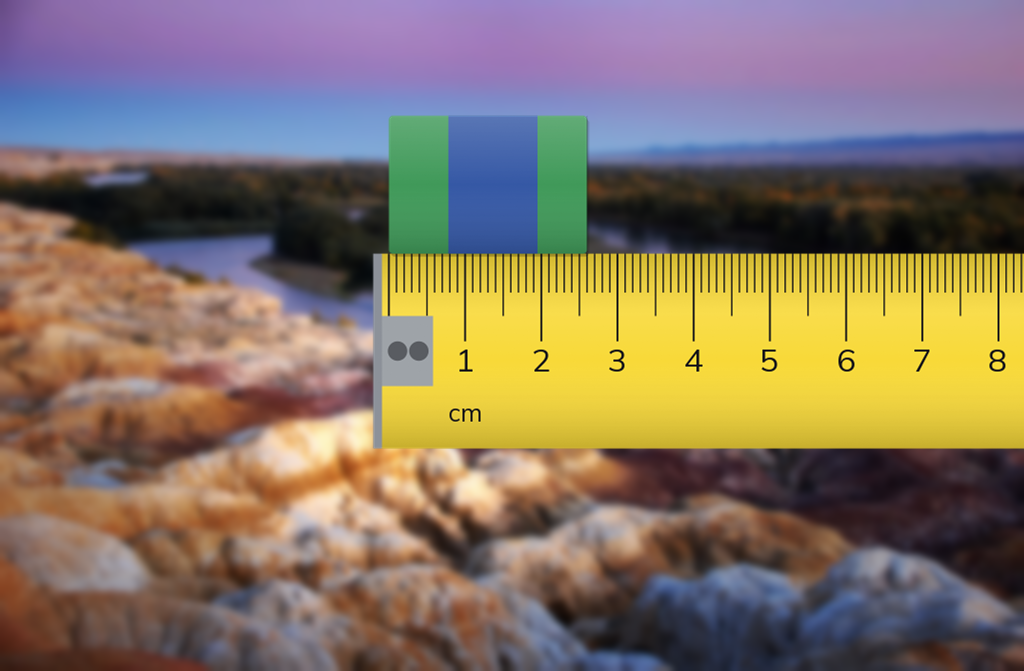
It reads 2.6 cm
